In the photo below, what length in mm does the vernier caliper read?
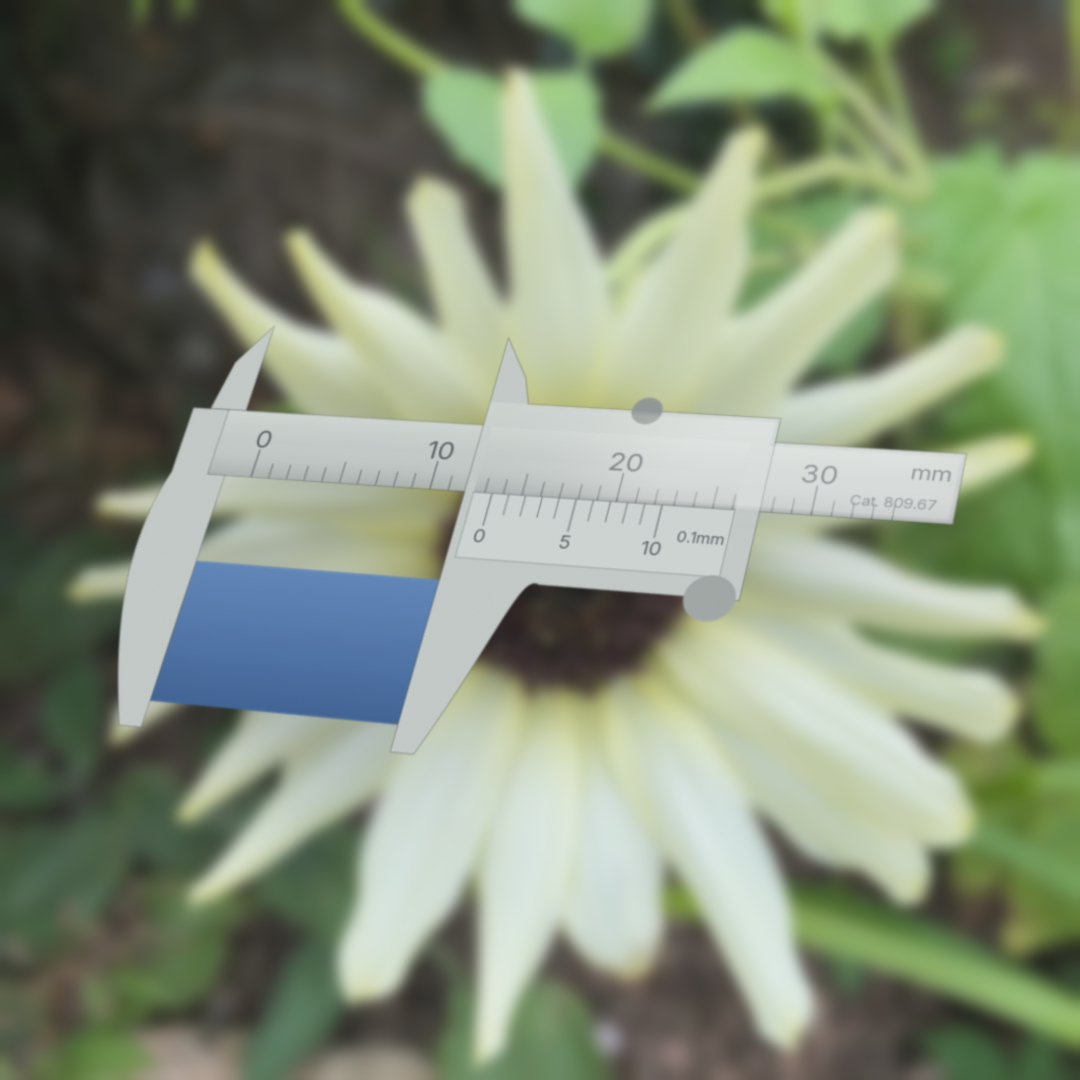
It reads 13.4 mm
